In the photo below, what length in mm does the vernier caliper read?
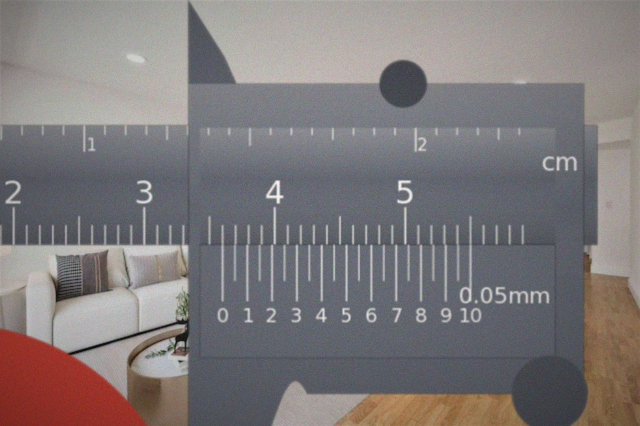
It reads 36.0 mm
